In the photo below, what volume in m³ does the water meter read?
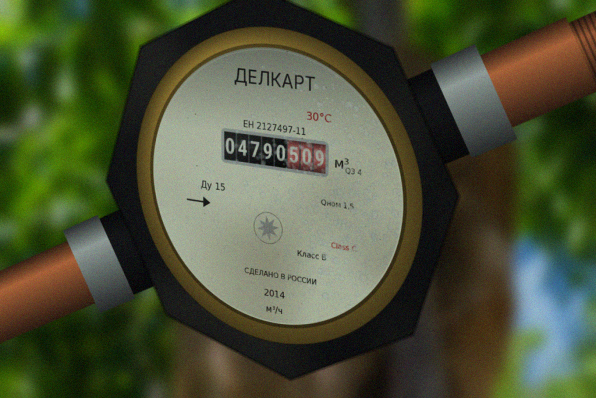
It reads 4790.509 m³
